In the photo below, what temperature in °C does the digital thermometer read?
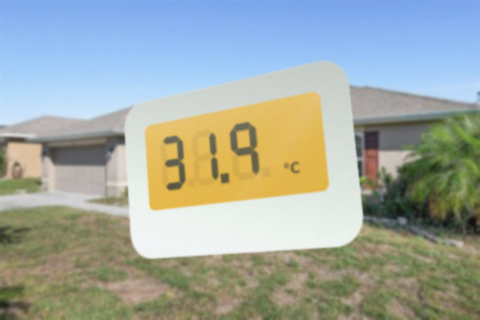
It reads 31.9 °C
